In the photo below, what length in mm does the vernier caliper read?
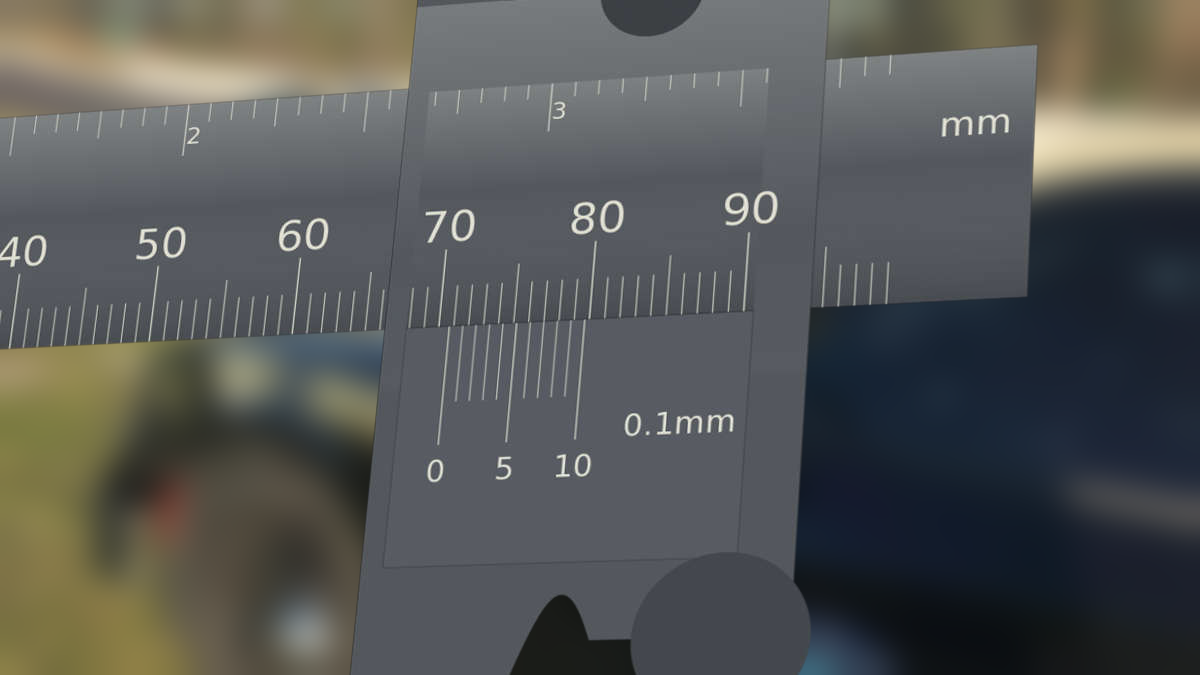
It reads 70.7 mm
